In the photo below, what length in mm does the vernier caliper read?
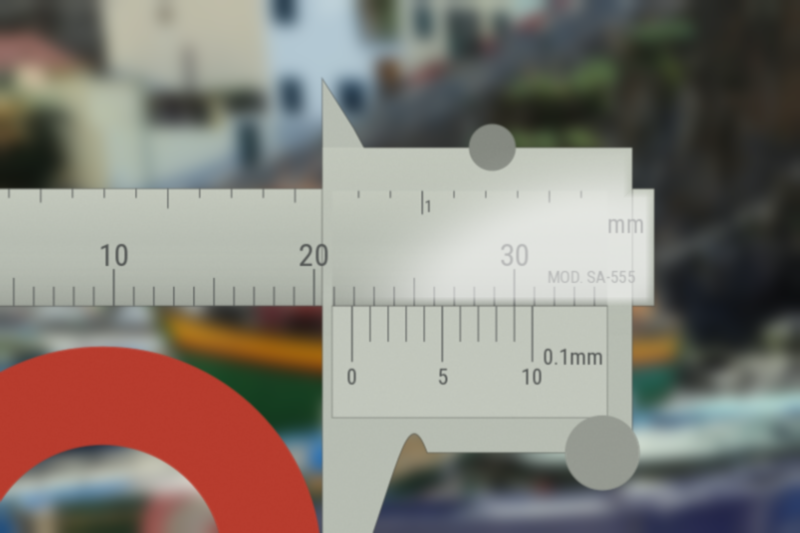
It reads 21.9 mm
